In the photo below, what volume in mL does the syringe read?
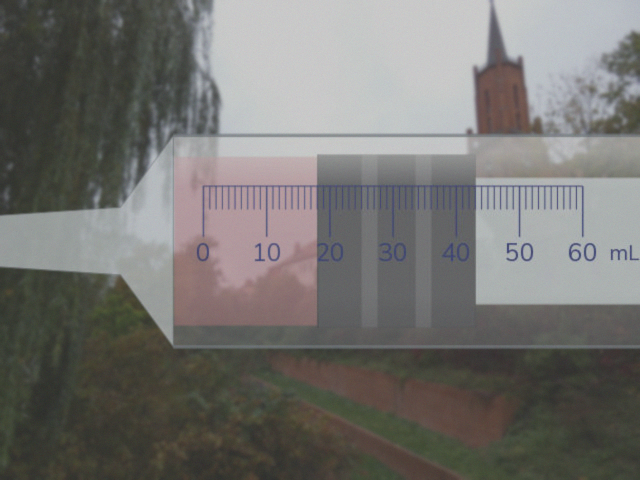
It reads 18 mL
